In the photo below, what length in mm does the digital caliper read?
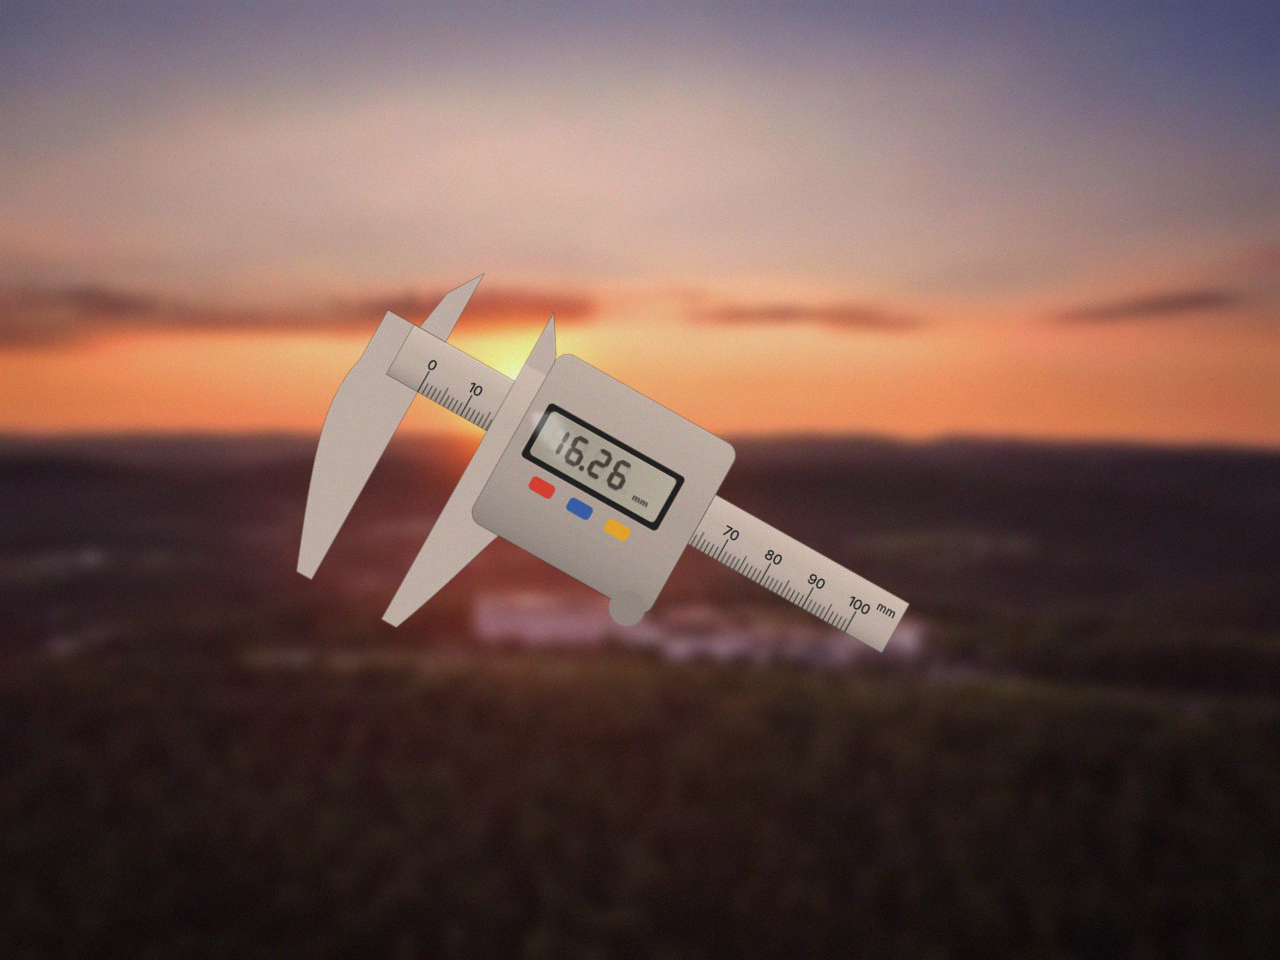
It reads 16.26 mm
